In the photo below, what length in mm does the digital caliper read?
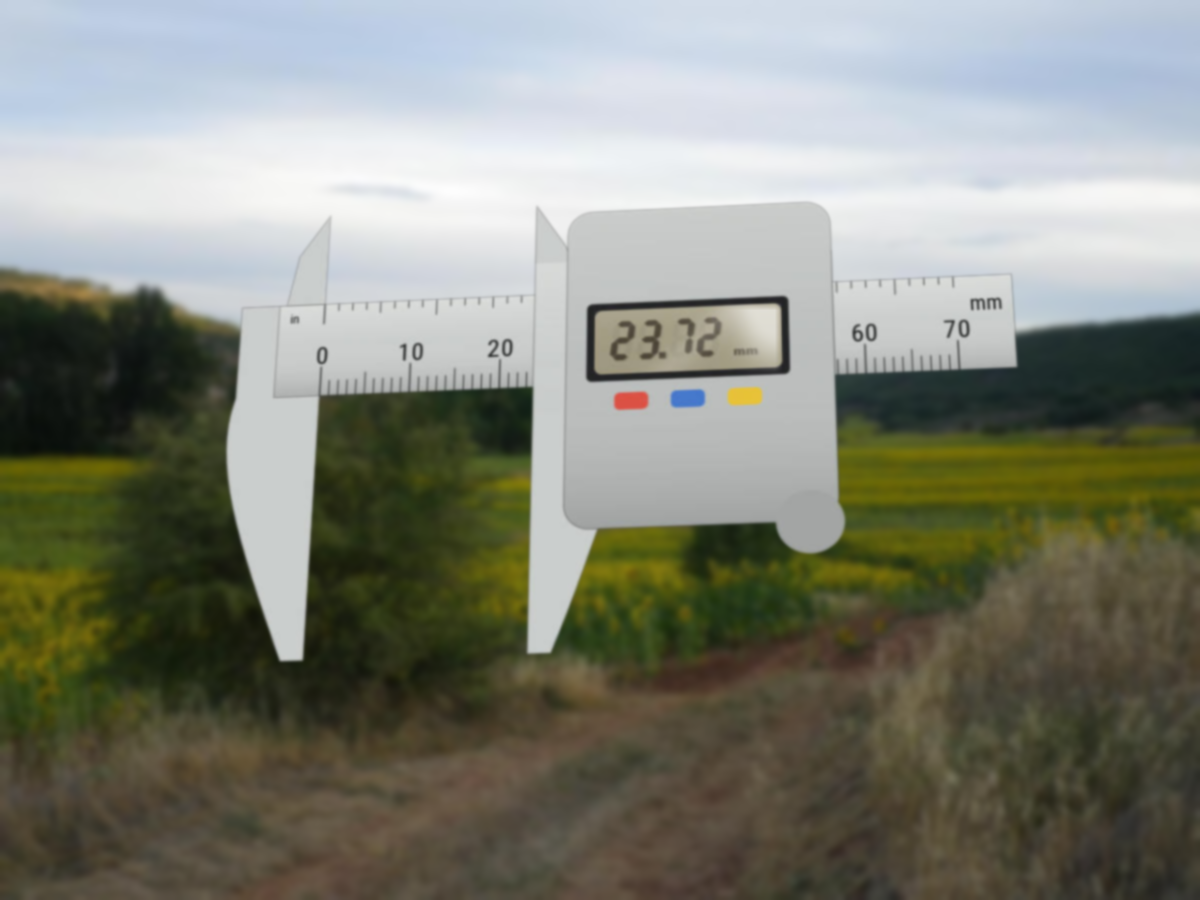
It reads 23.72 mm
